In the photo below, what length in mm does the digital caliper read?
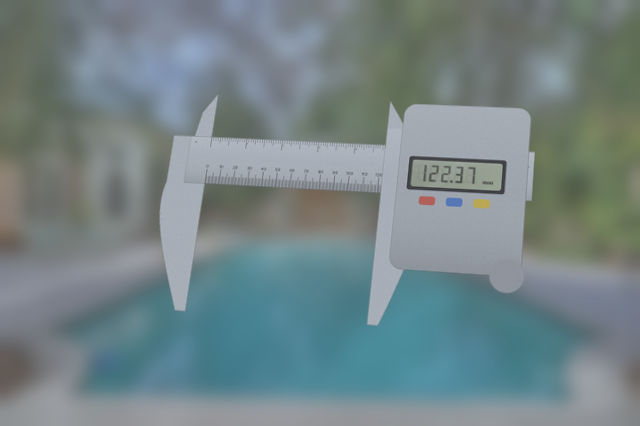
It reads 122.37 mm
